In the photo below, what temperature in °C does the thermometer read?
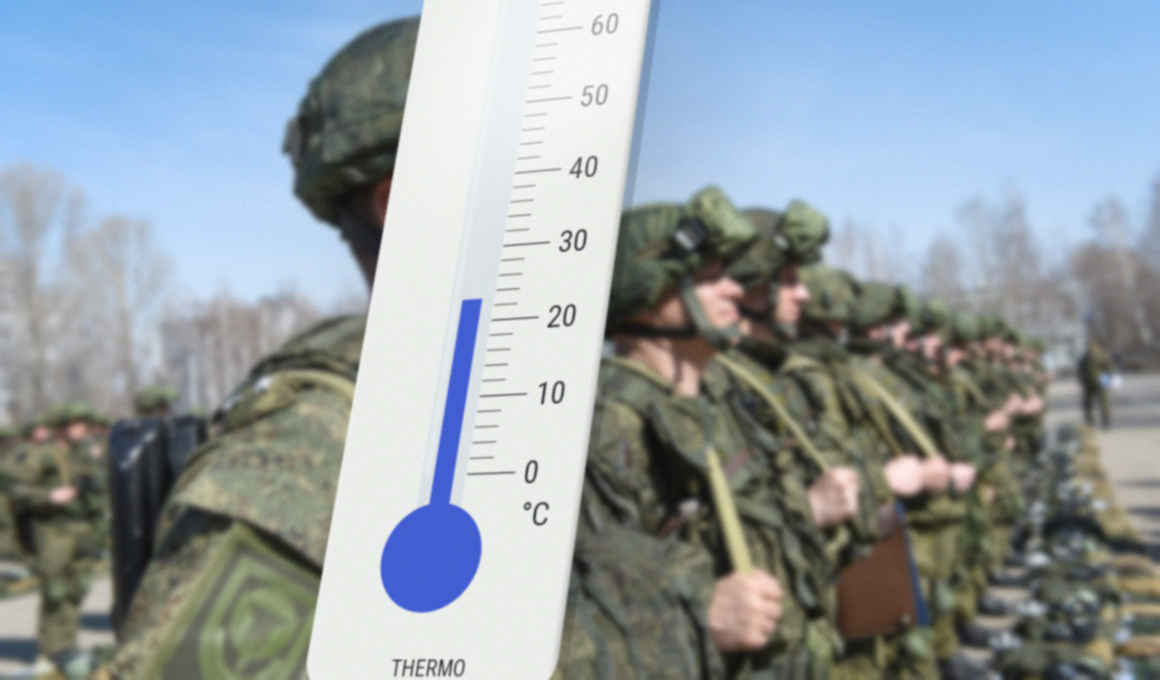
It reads 23 °C
